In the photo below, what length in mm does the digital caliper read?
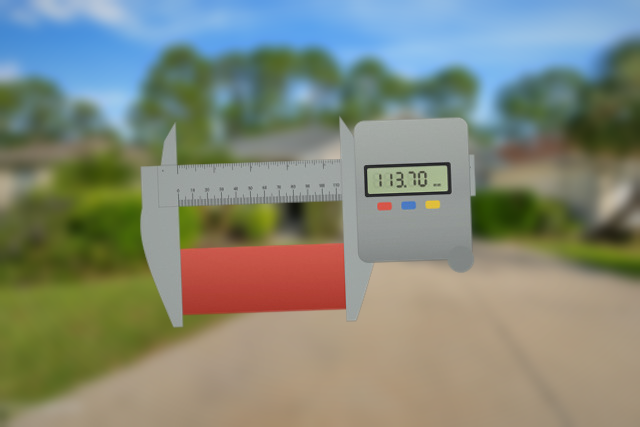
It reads 113.70 mm
